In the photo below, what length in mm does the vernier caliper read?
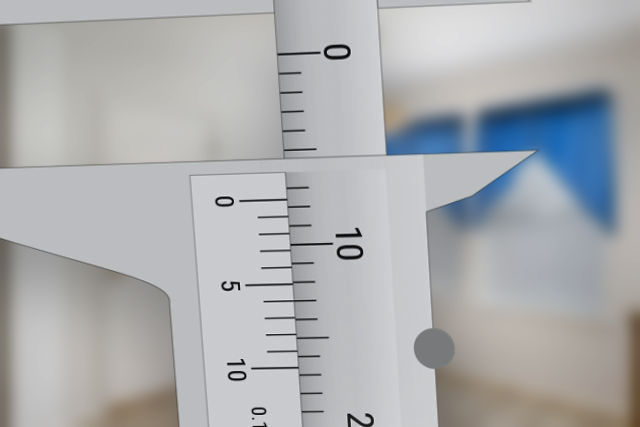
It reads 7.6 mm
